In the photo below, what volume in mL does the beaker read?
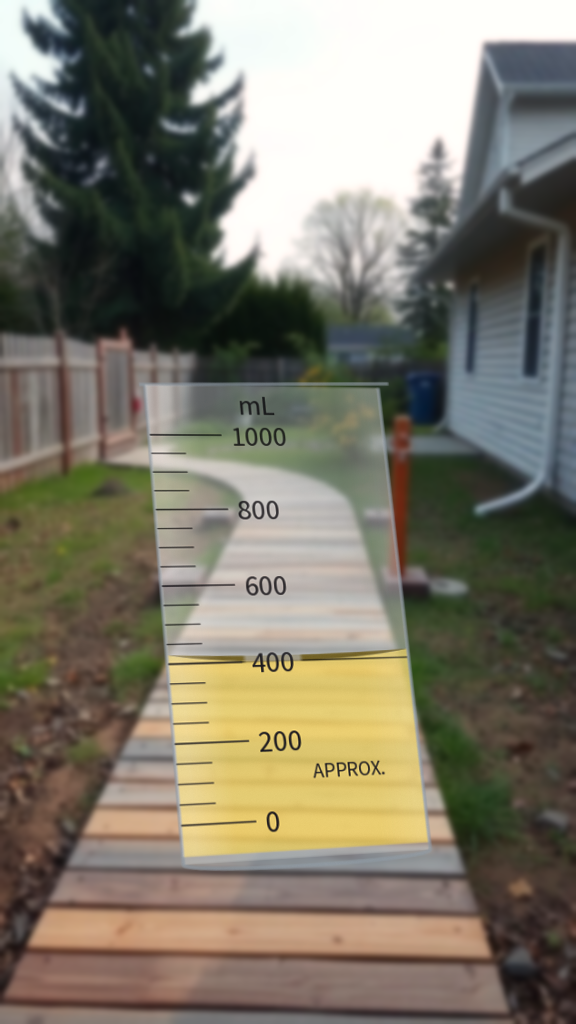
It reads 400 mL
